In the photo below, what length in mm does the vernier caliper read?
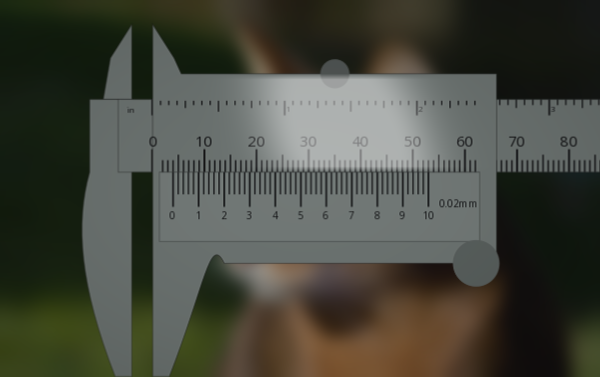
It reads 4.0 mm
